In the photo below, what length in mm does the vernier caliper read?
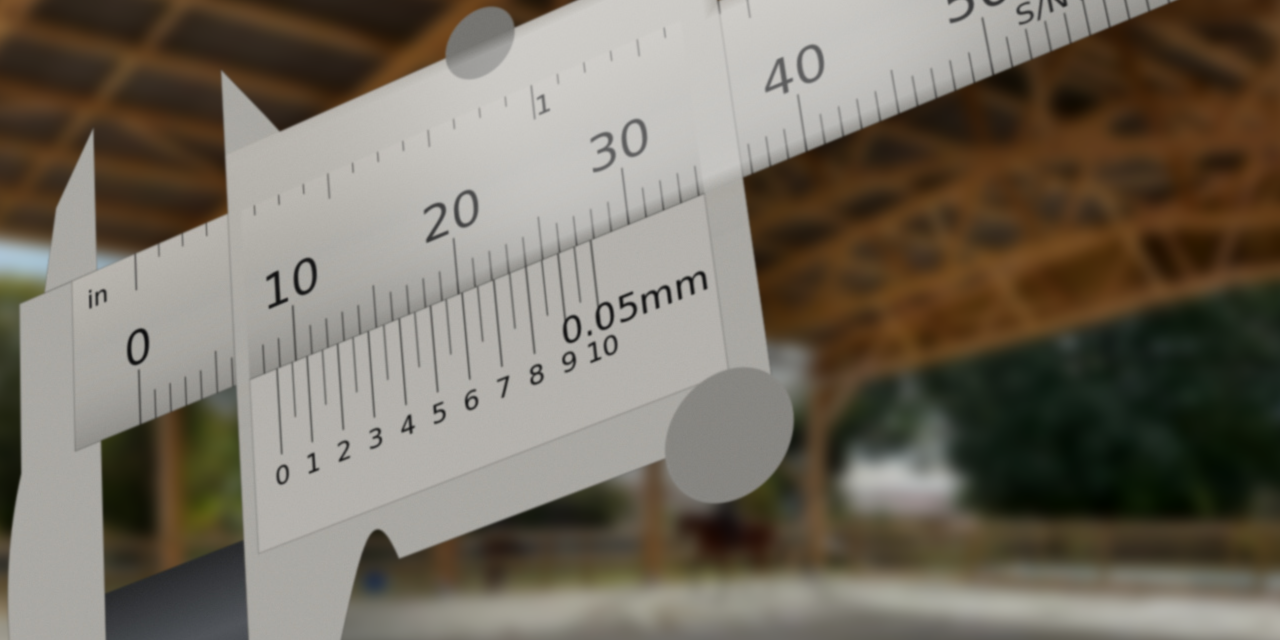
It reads 8.8 mm
